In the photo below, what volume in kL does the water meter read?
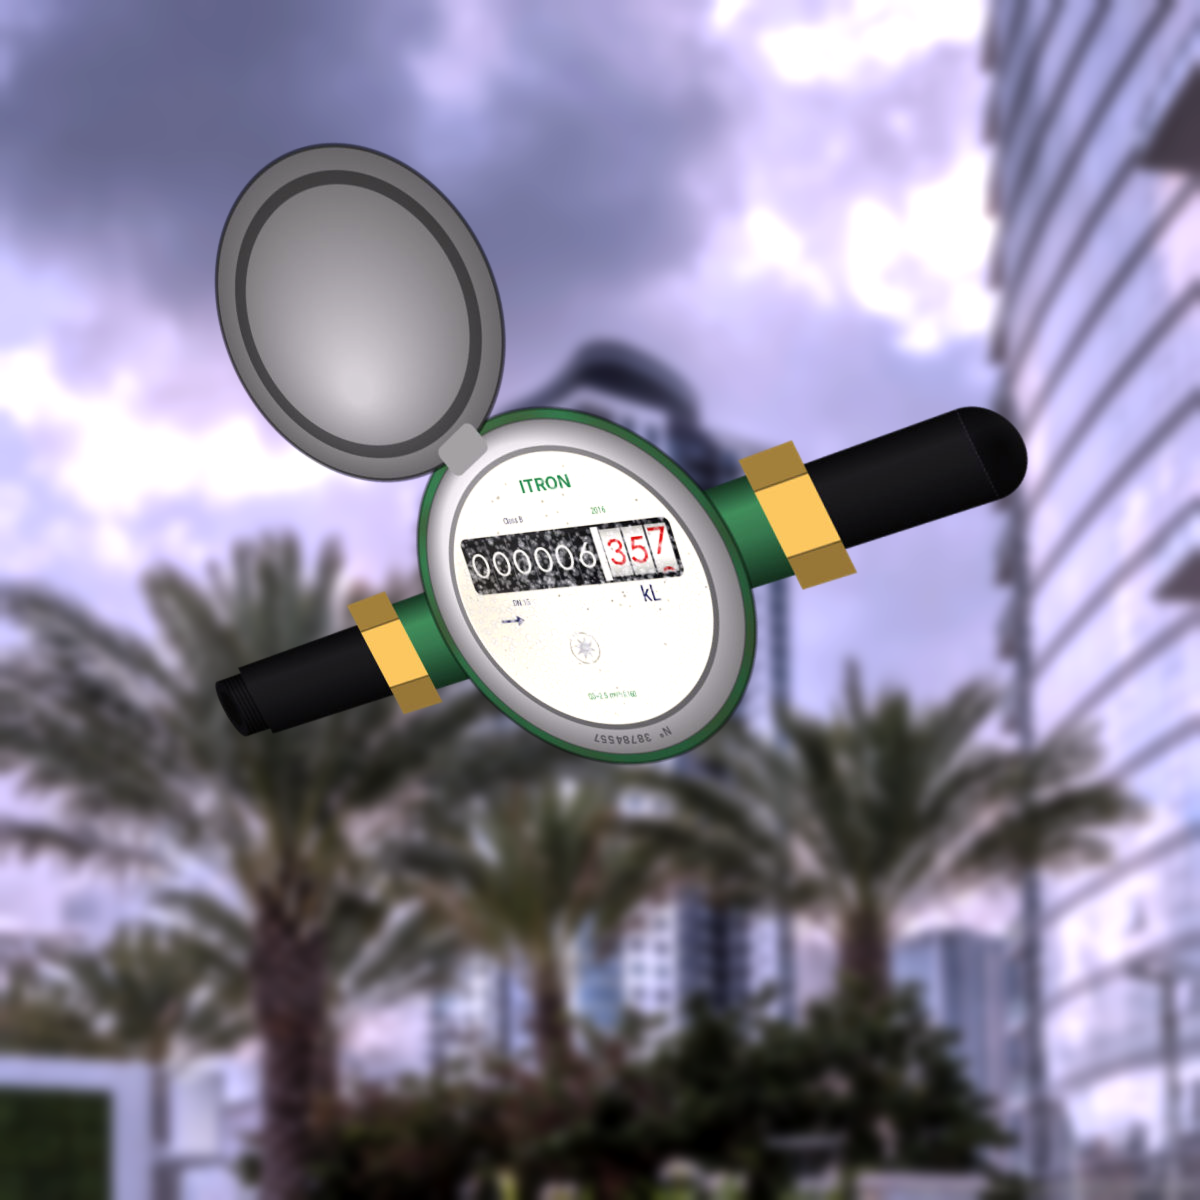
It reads 6.357 kL
